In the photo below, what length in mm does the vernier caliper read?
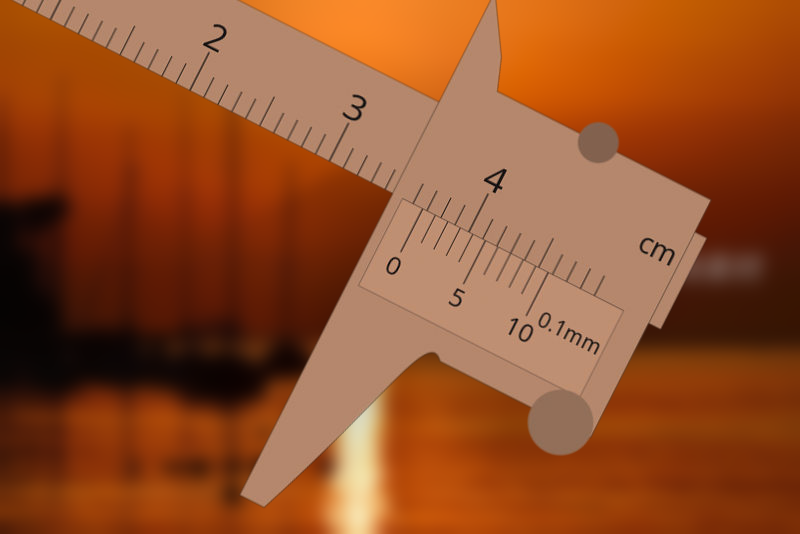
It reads 36.7 mm
